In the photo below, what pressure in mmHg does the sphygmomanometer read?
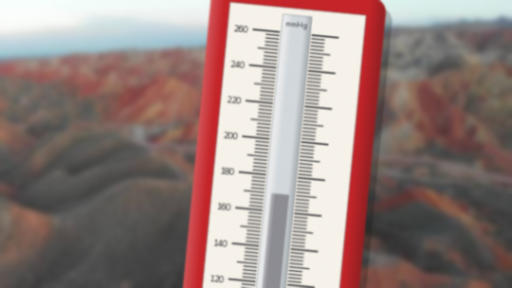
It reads 170 mmHg
